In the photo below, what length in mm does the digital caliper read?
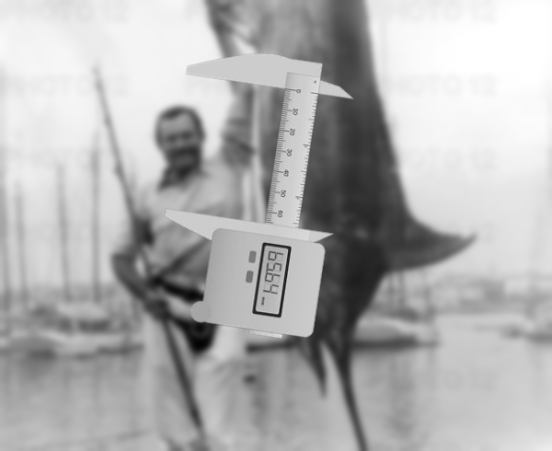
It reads 65.64 mm
